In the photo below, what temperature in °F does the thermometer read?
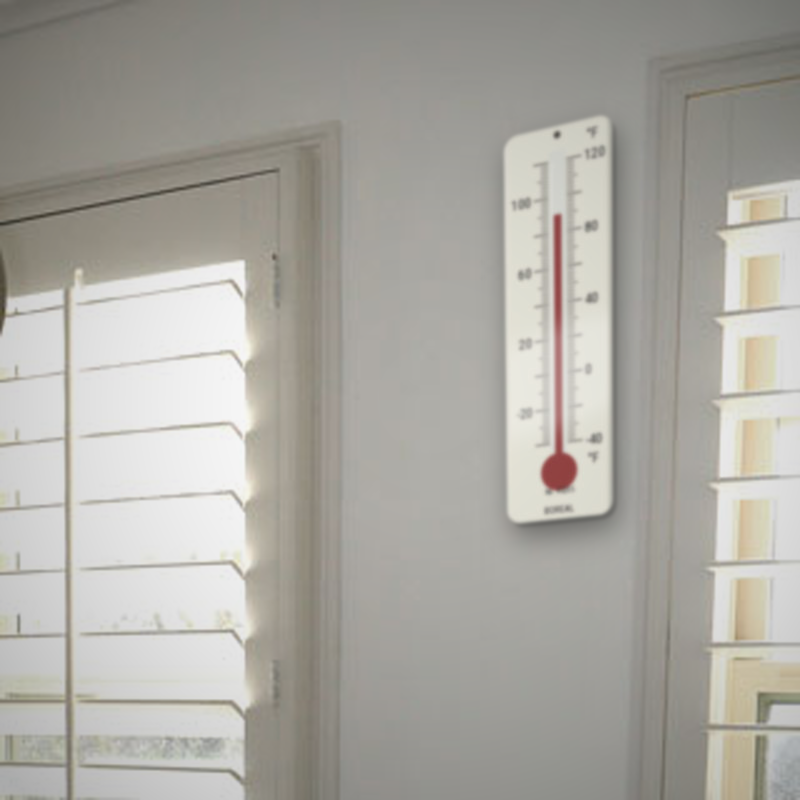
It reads 90 °F
